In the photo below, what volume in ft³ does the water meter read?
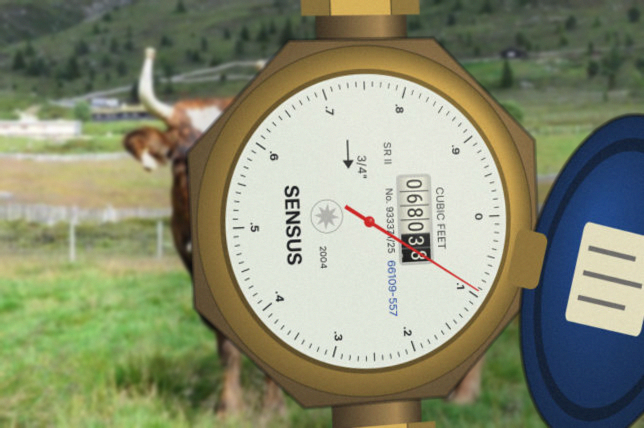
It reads 68038.09 ft³
